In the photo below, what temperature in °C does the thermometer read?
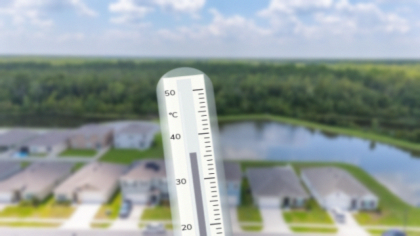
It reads 36 °C
